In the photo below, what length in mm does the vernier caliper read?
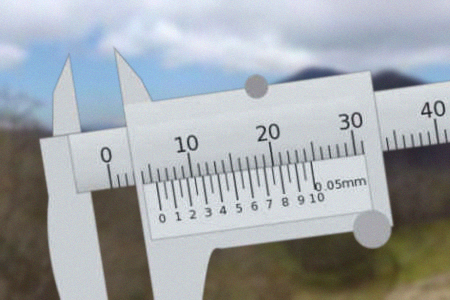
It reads 5.6 mm
